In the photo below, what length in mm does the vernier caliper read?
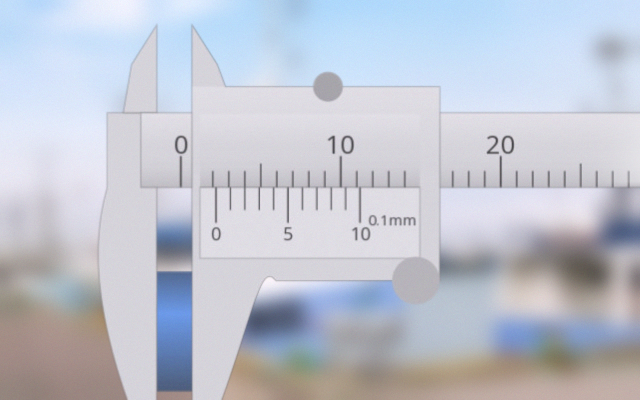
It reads 2.2 mm
